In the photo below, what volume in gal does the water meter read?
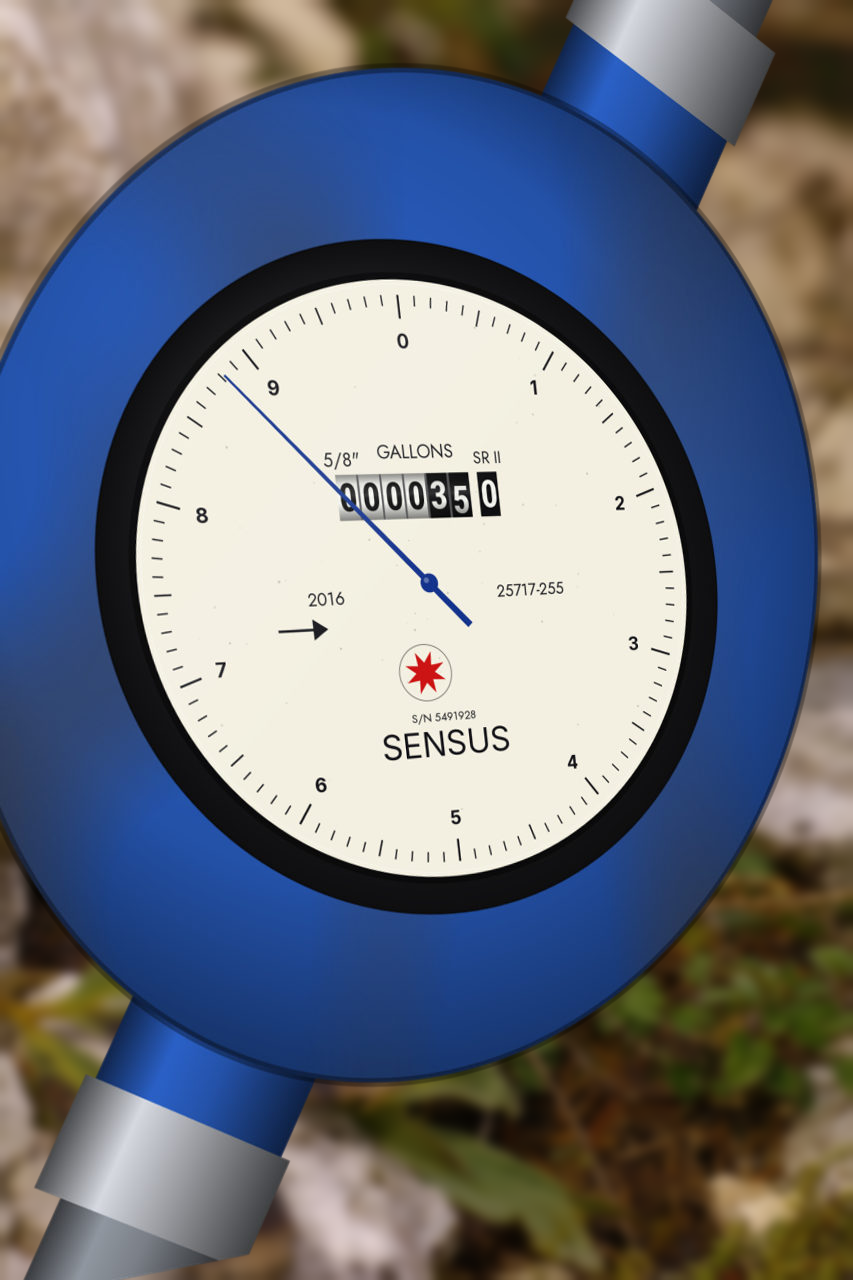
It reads 348.8 gal
